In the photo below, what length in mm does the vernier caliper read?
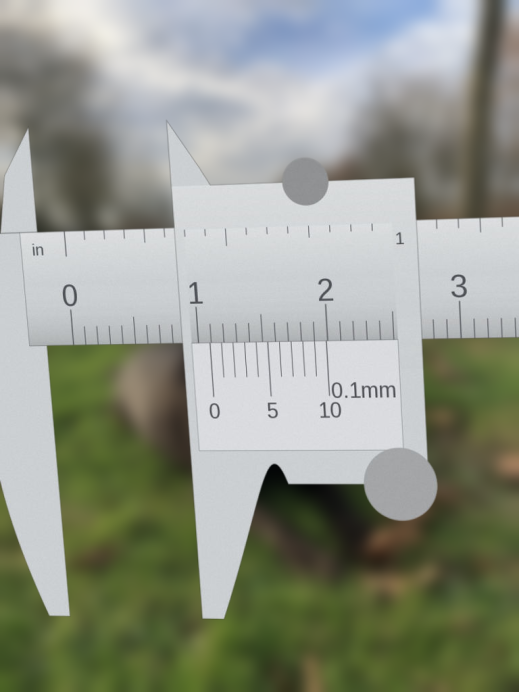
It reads 10.9 mm
